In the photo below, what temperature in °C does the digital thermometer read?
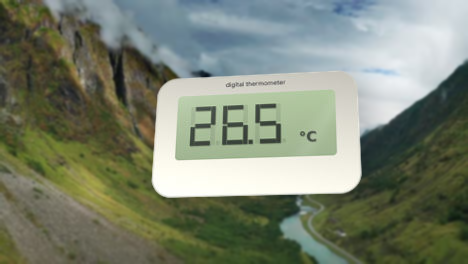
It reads 26.5 °C
